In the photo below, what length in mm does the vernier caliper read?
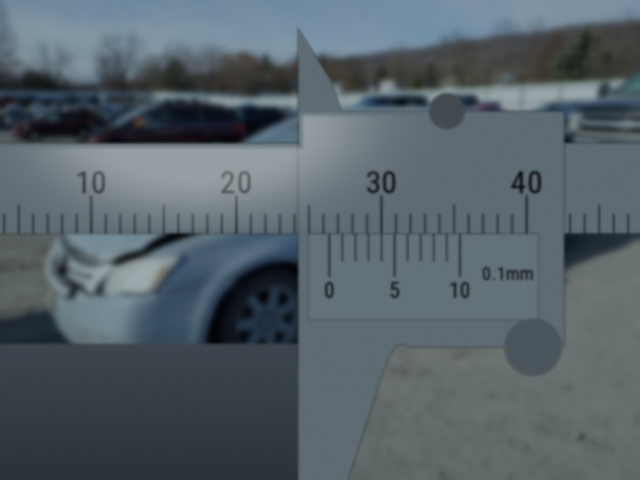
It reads 26.4 mm
